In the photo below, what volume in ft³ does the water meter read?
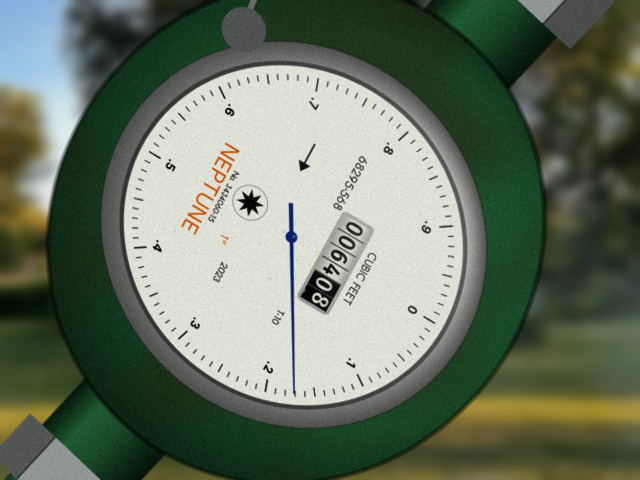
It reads 6408.17 ft³
